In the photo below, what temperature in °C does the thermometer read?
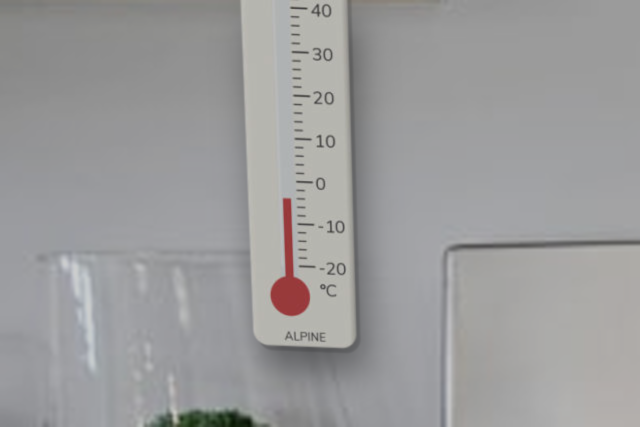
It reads -4 °C
